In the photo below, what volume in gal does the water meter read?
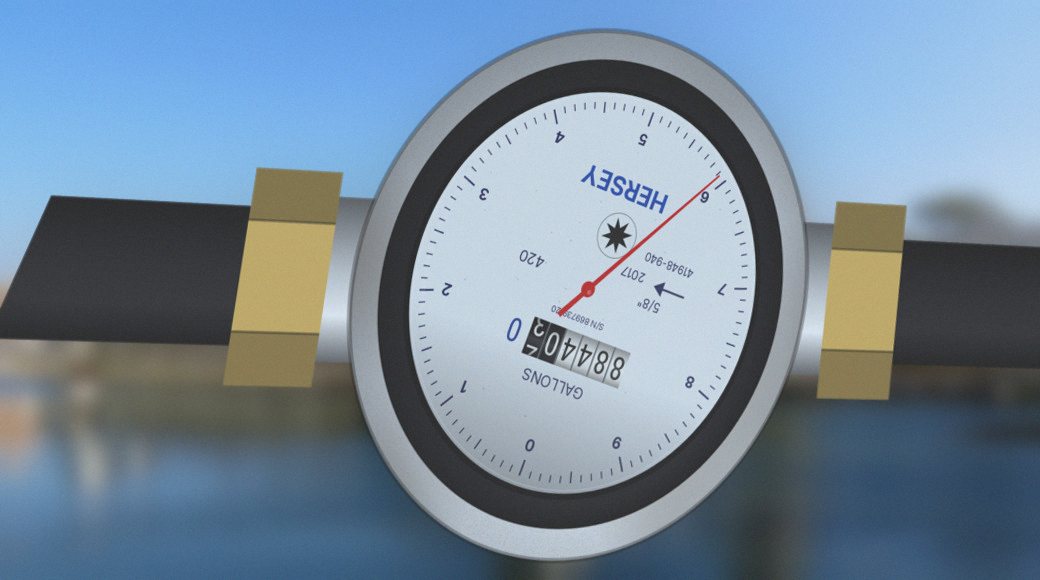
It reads 8844025.9 gal
